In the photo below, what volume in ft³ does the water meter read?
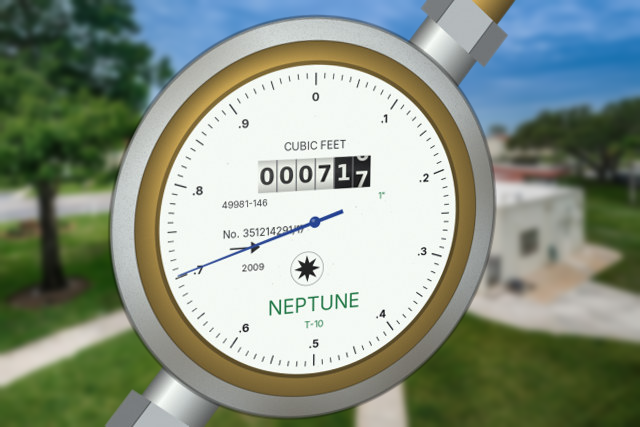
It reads 716.70 ft³
